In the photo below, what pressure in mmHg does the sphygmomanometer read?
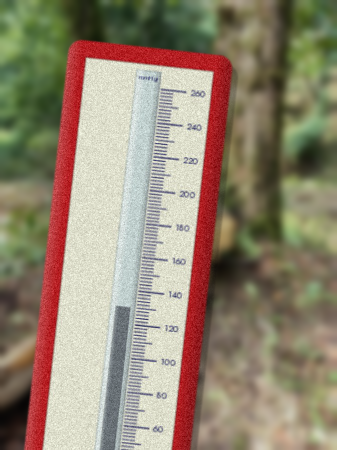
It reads 130 mmHg
